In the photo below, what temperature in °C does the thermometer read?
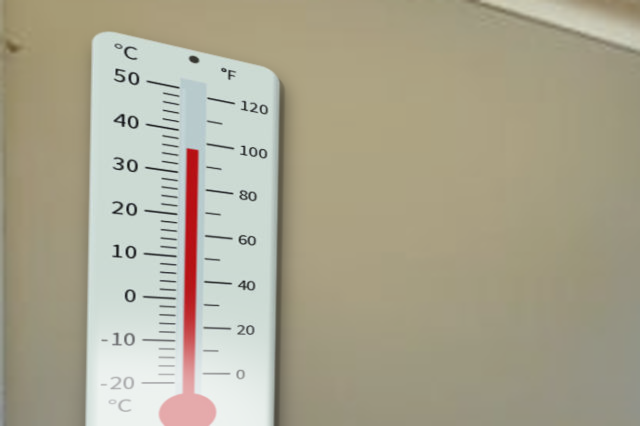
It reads 36 °C
